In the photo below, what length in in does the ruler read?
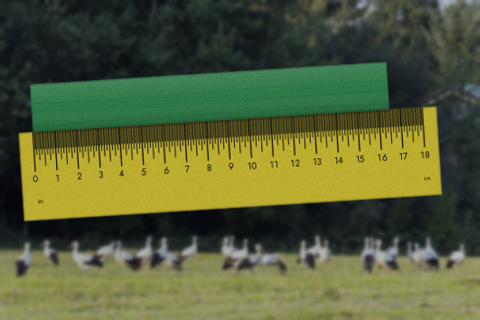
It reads 16.5 in
